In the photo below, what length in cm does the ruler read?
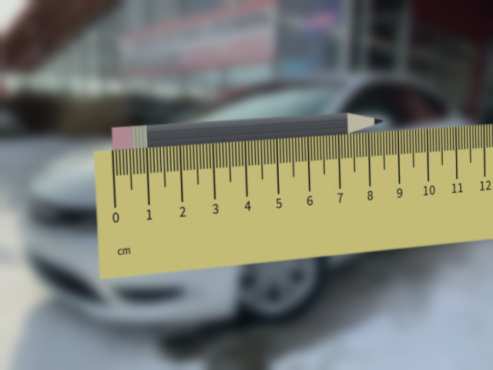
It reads 8.5 cm
